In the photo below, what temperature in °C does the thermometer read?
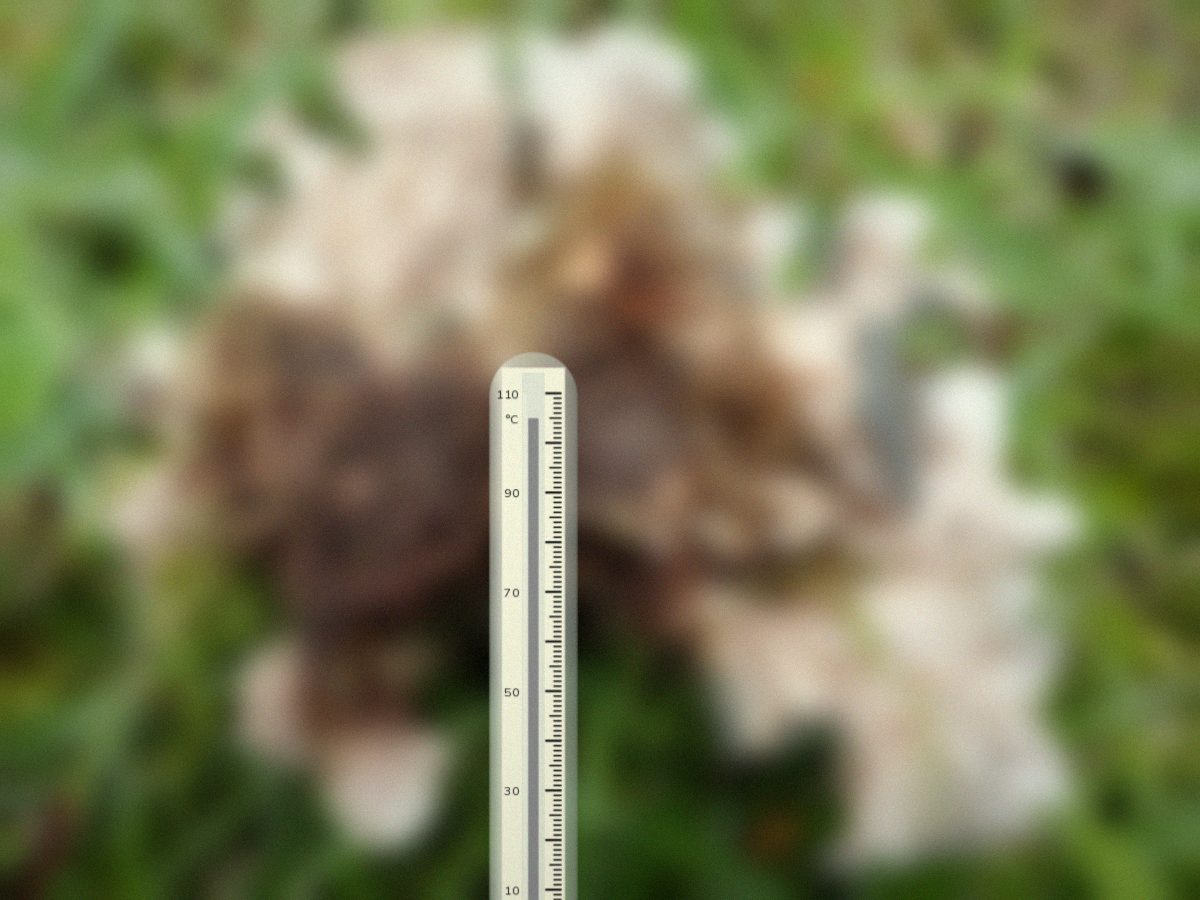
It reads 105 °C
